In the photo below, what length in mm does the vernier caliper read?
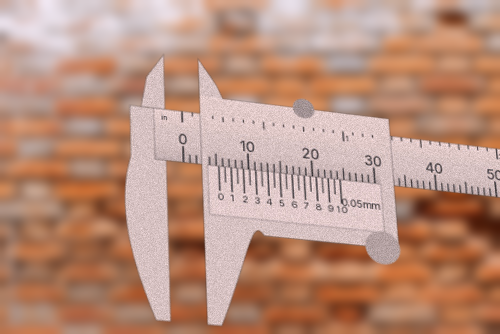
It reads 5.4 mm
